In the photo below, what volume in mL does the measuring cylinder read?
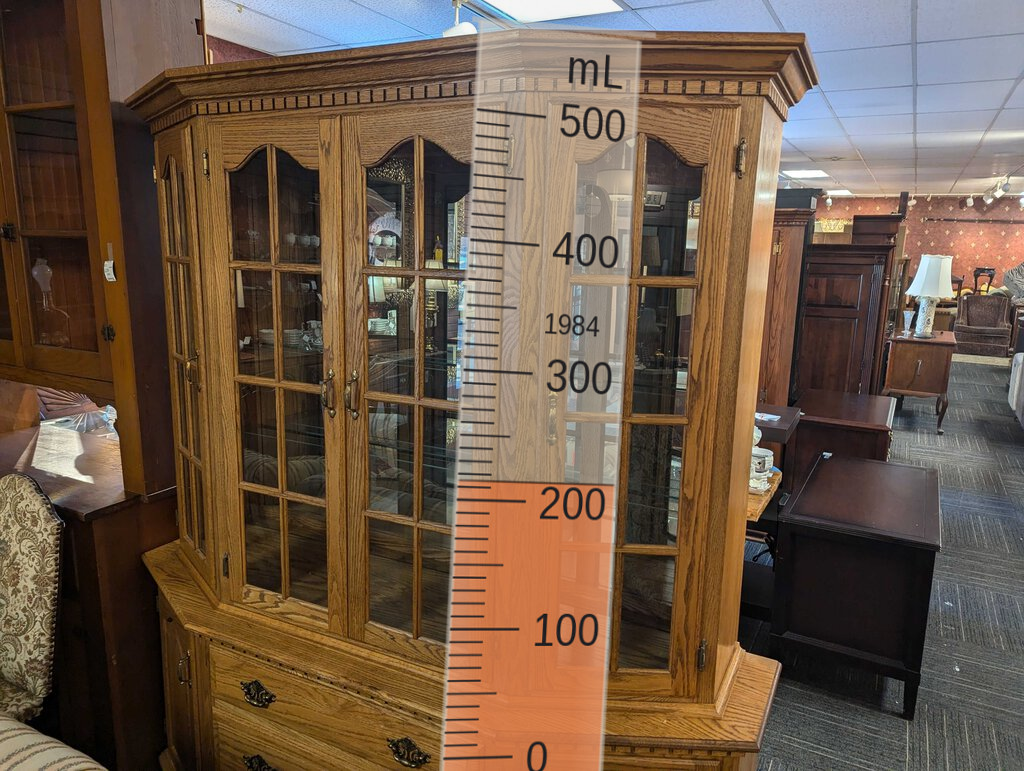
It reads 215 mL
